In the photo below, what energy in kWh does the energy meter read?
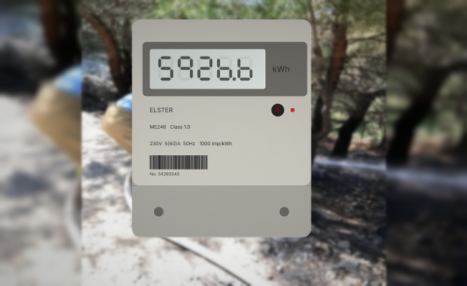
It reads 5926.6 kWh
